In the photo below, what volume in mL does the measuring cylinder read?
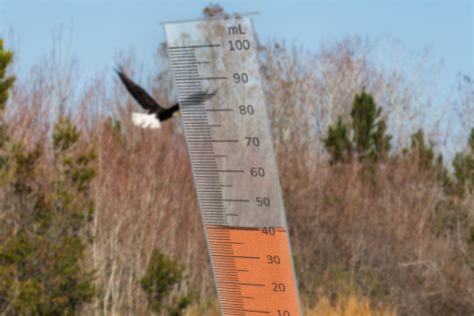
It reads 40 mL
